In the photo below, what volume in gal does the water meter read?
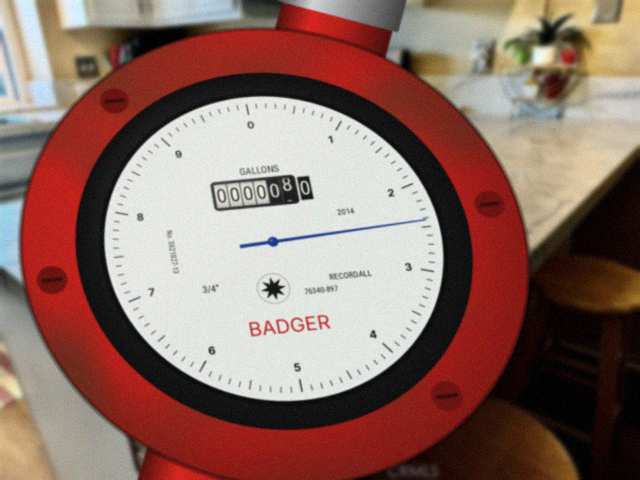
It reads 82.4 gal
